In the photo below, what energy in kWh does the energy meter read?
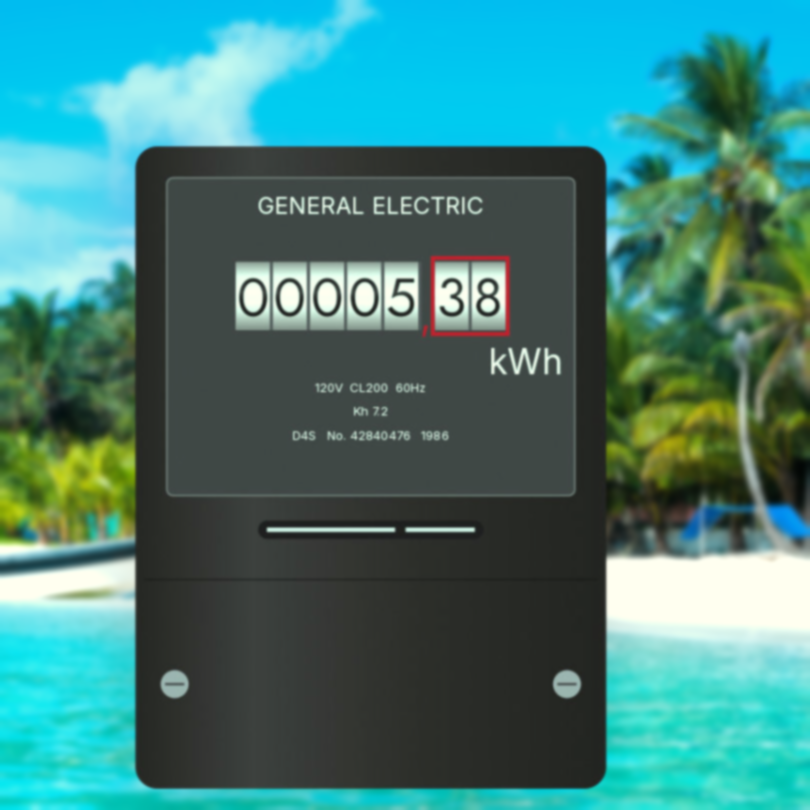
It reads 5.38 kWh
